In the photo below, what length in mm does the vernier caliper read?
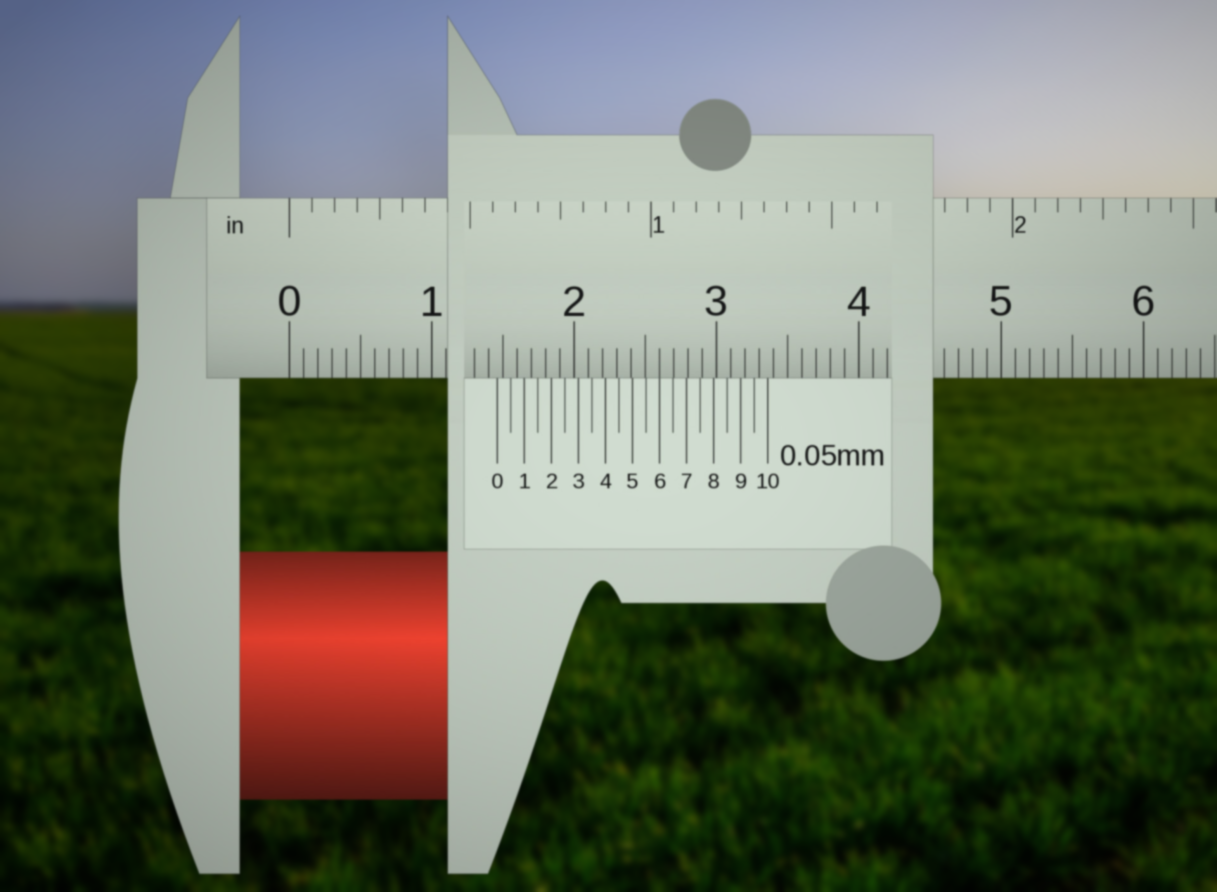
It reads 14.6 mm
